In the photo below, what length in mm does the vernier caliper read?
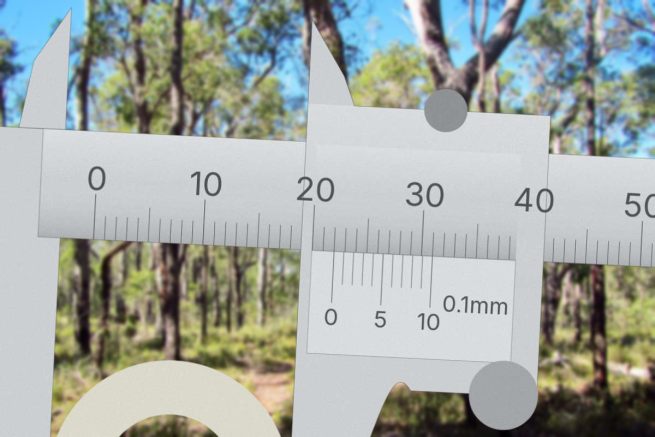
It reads 22.0 mm
